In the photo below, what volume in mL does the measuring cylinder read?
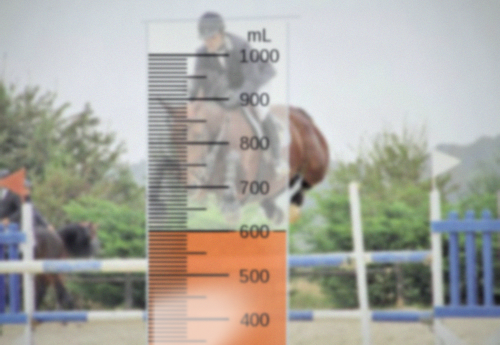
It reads 600 mL
